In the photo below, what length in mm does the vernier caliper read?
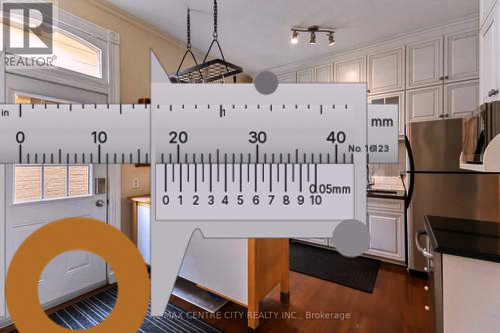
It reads 18.4 mm
